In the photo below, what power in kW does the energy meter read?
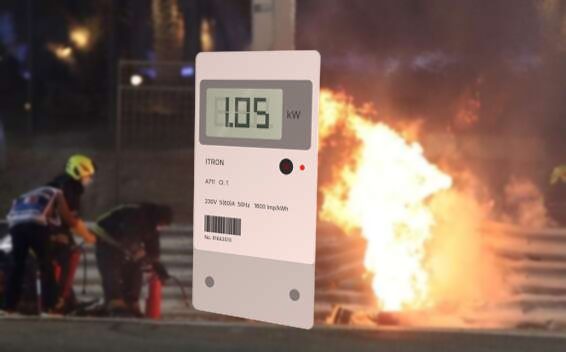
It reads 1.05 kW
